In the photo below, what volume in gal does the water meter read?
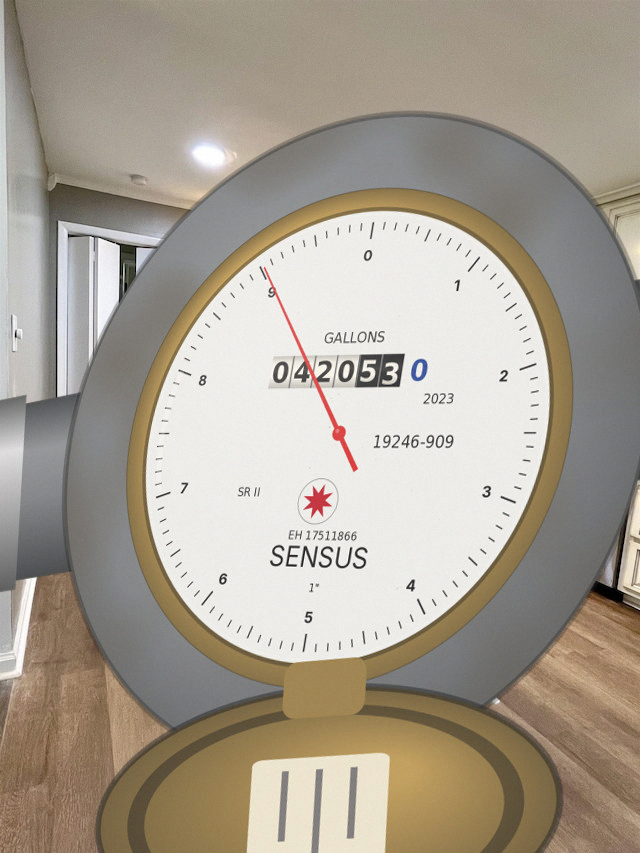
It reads 420529.0 gal
